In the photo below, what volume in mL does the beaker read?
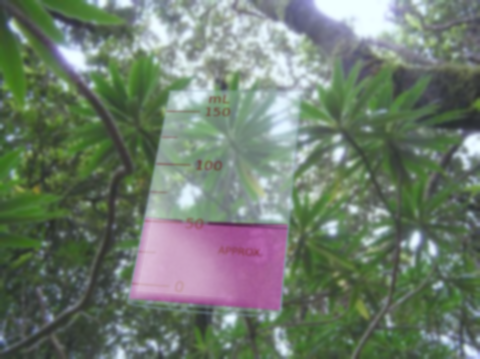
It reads 50 mL
